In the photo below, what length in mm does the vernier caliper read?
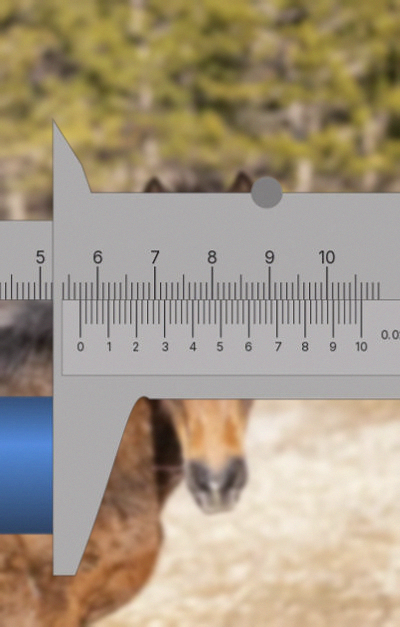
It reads 57.0 mm
